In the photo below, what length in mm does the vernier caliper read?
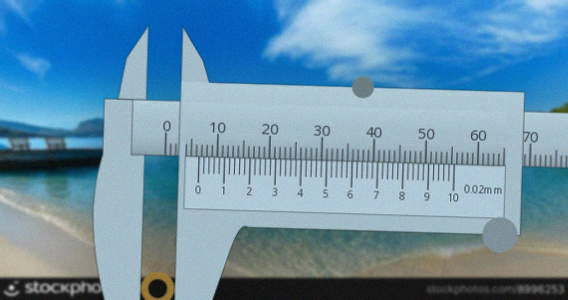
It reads 6.5 mm
